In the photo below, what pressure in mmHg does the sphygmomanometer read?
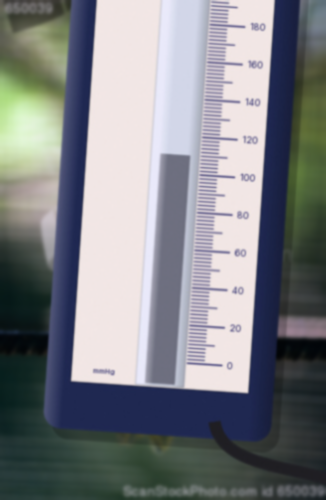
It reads 110 mmHg
